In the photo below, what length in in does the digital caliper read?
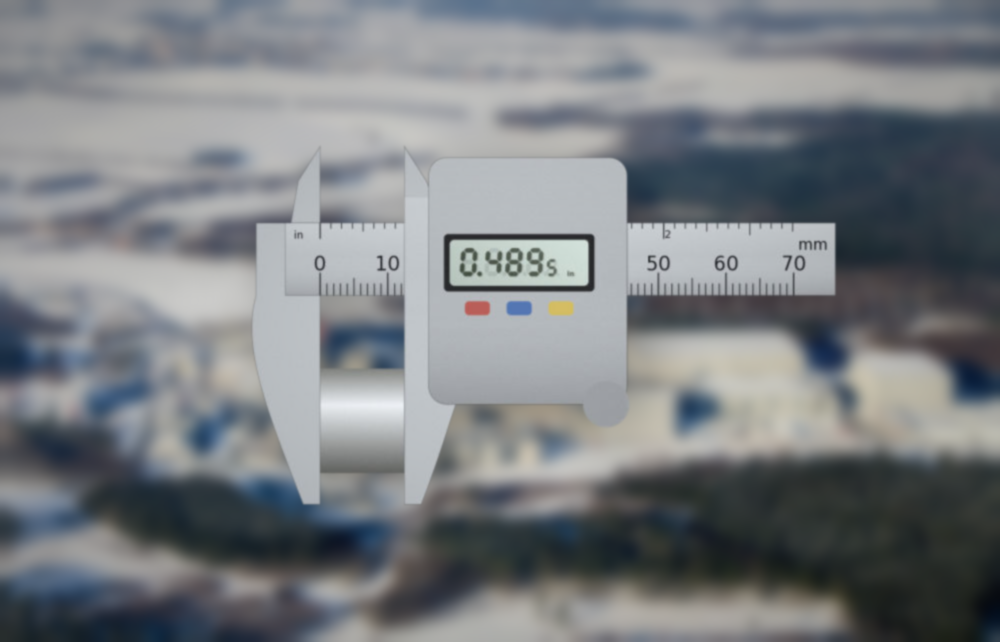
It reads 0.4895 in
